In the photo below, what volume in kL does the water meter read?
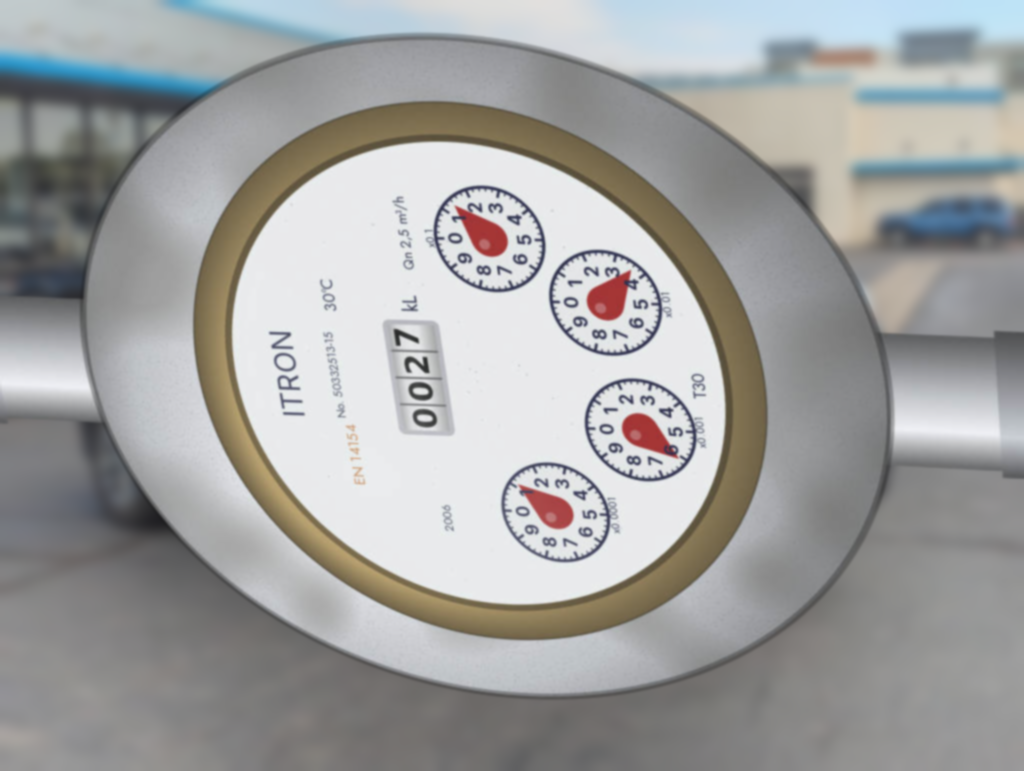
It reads 27.1361 kL
